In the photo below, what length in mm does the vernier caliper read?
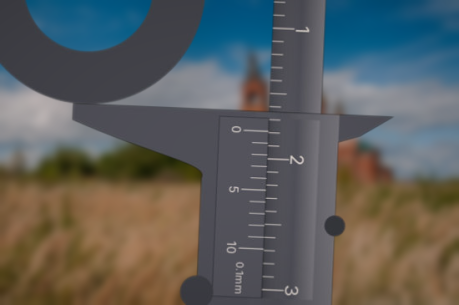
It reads 17.9 mm
